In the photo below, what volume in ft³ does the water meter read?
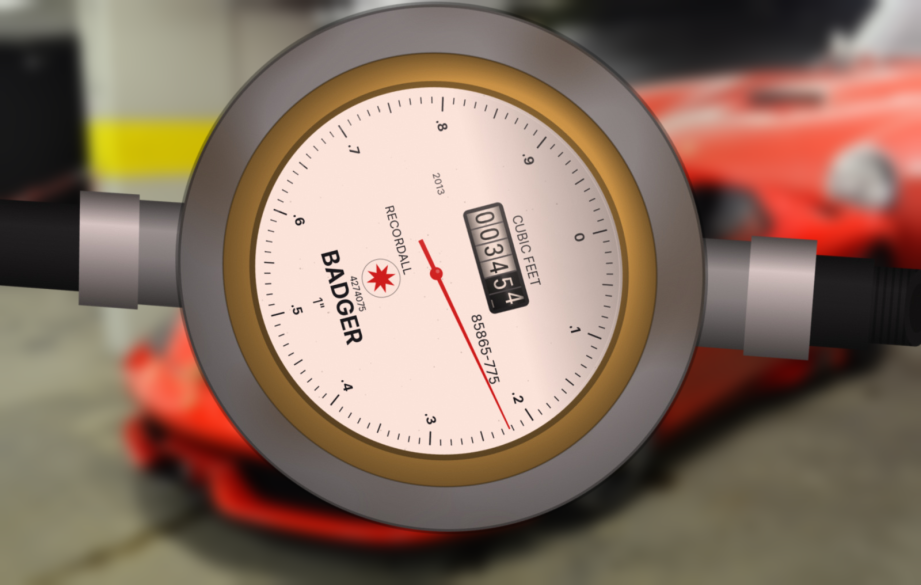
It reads 3454.22 ft³
